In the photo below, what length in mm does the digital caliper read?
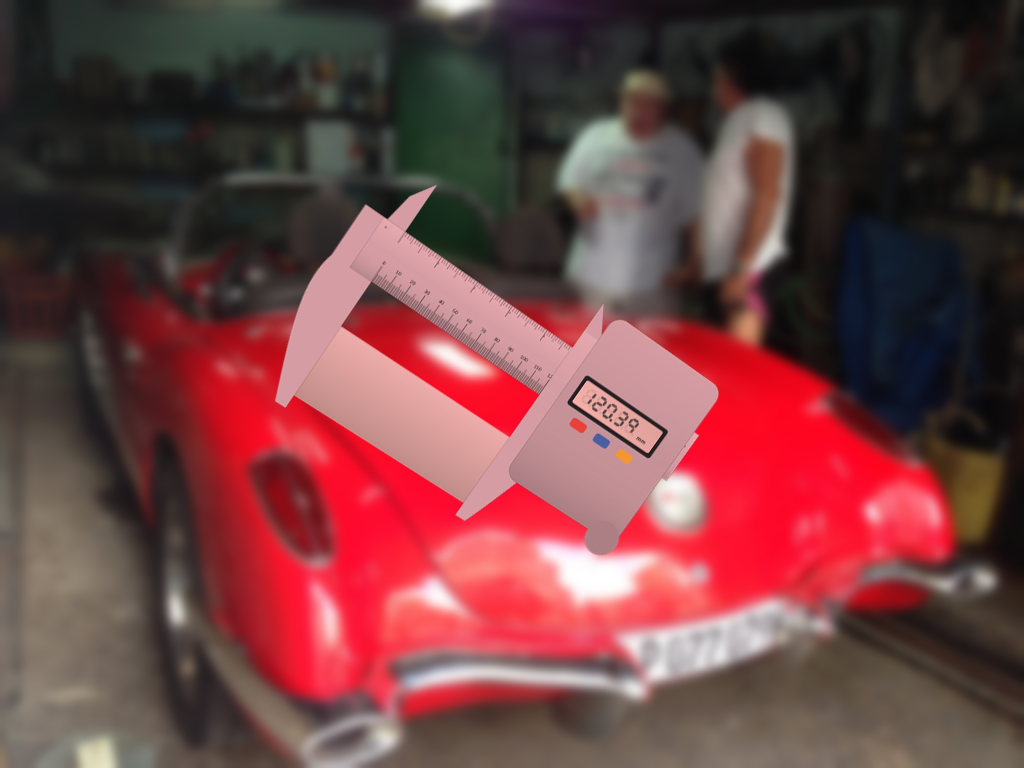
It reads 120.39 mm
